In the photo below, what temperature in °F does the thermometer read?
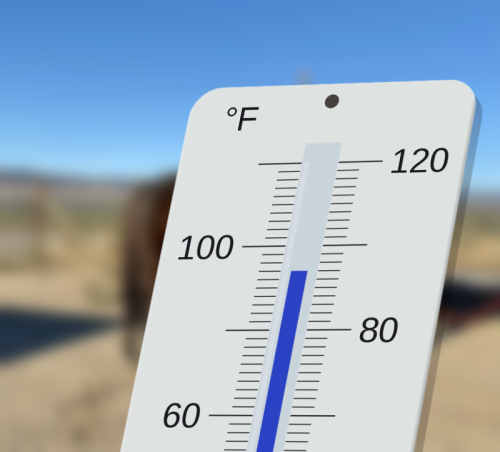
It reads 94 °F
